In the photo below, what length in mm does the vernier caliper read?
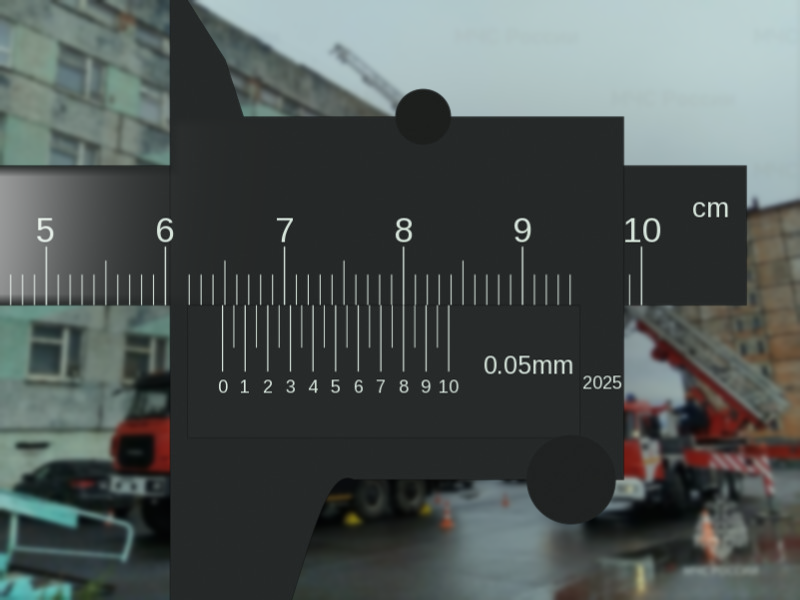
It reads 64.8 mm
